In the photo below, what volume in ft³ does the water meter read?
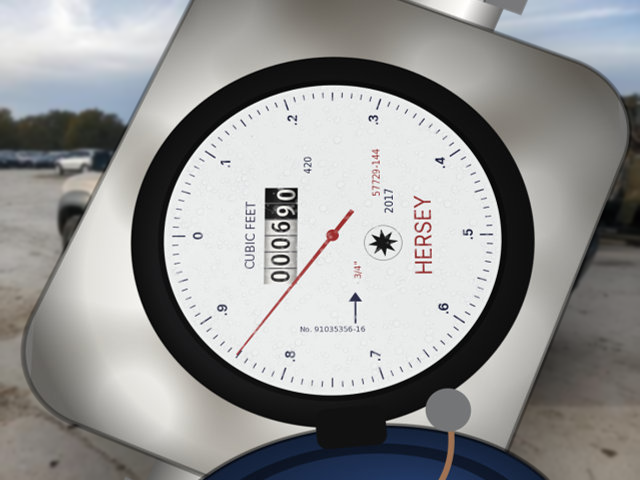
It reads 689.85 ft³
